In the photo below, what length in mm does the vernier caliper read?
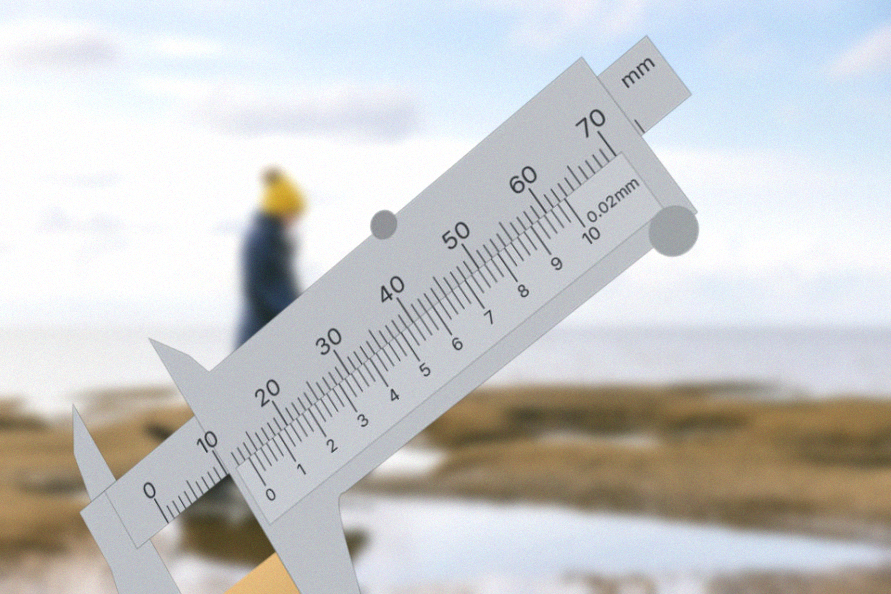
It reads 13.6 mm
